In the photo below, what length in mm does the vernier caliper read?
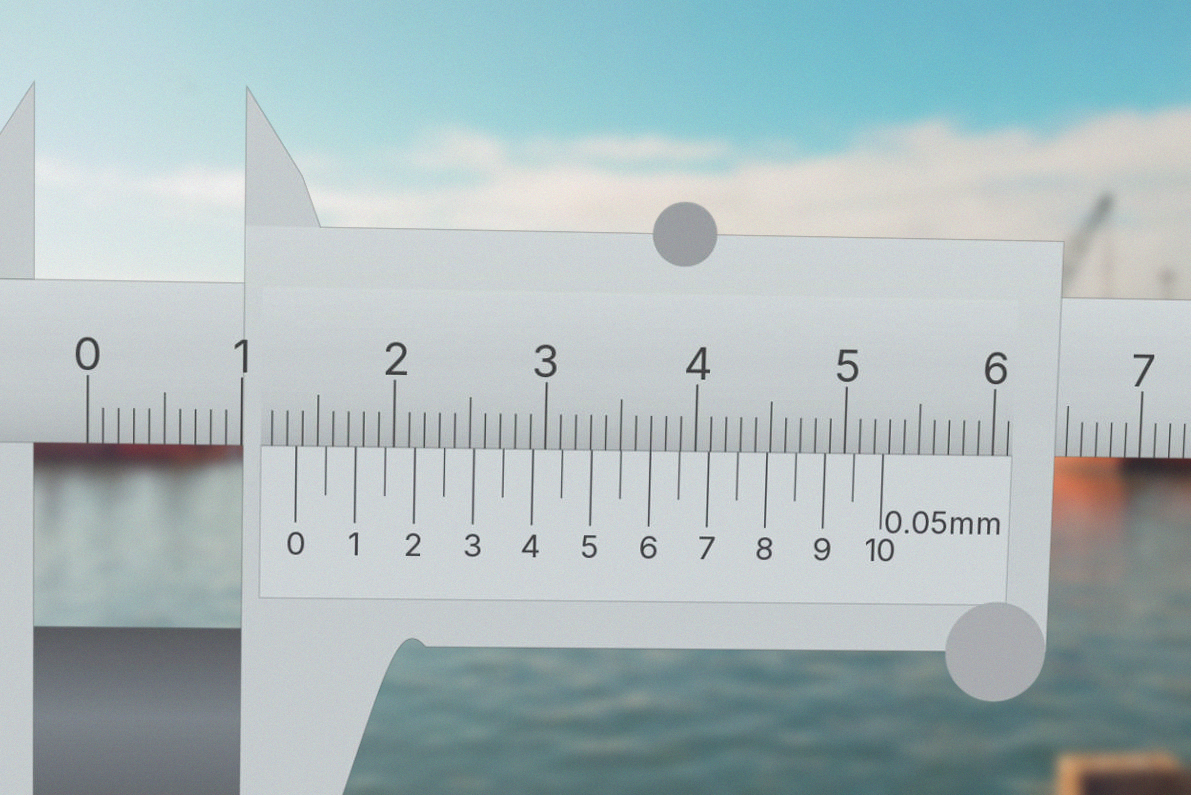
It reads 13.6 mm
